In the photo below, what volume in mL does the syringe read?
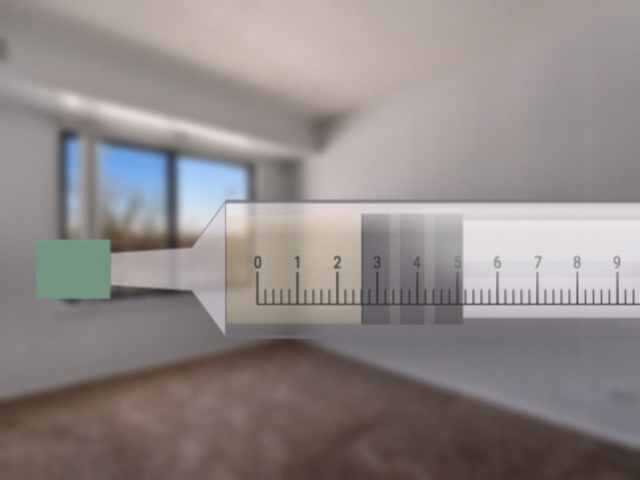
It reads 2.6 mL
